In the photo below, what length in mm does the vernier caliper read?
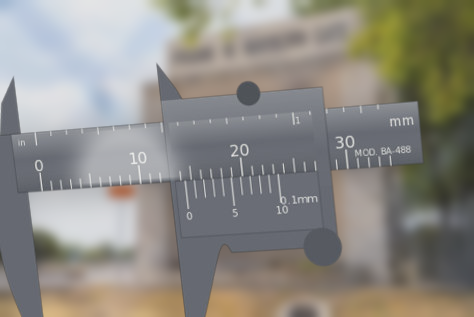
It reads 14.4 mm
